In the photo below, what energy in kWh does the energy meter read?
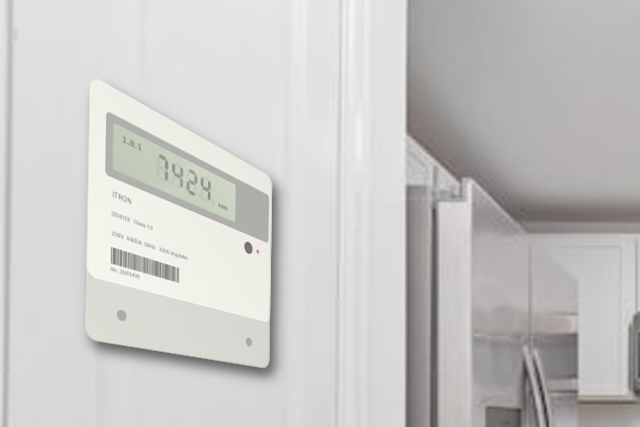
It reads 7424 kWh
